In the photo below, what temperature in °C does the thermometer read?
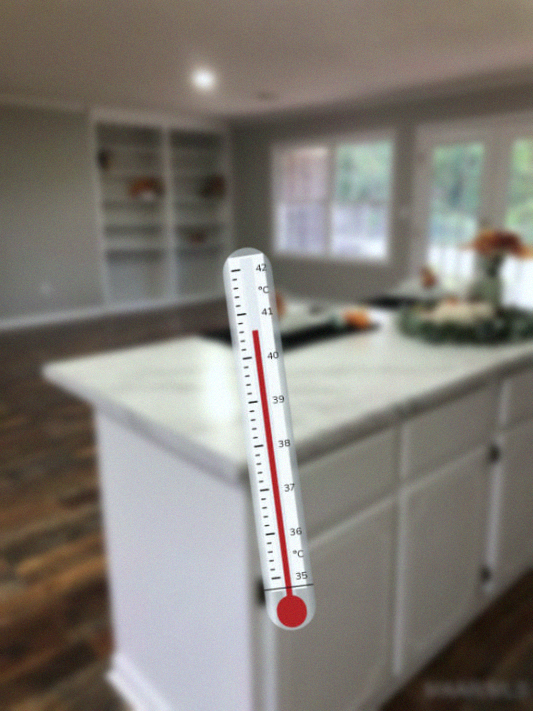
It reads 40.6 °C
